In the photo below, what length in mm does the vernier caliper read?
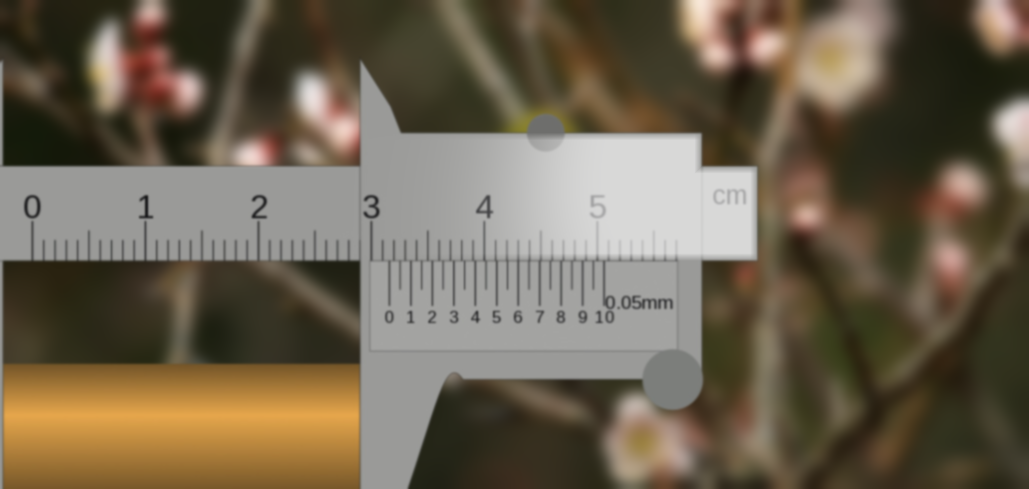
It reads 31.6 mm
